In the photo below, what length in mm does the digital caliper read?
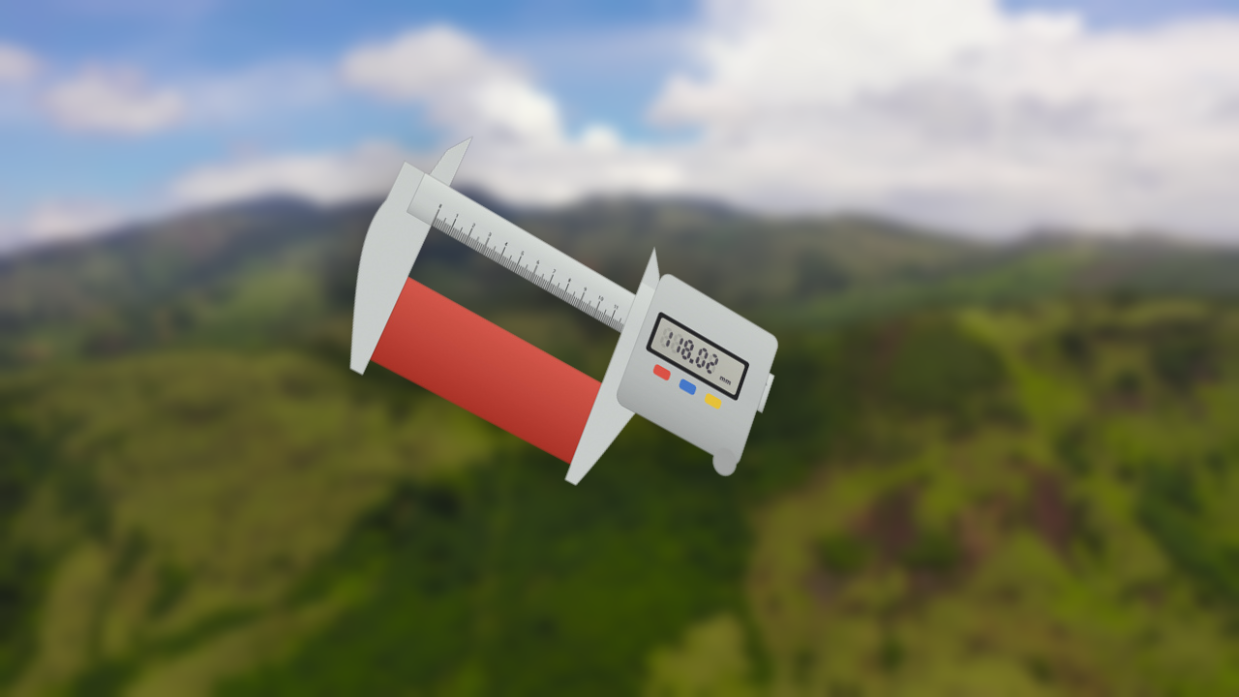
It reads 118.02 mm
